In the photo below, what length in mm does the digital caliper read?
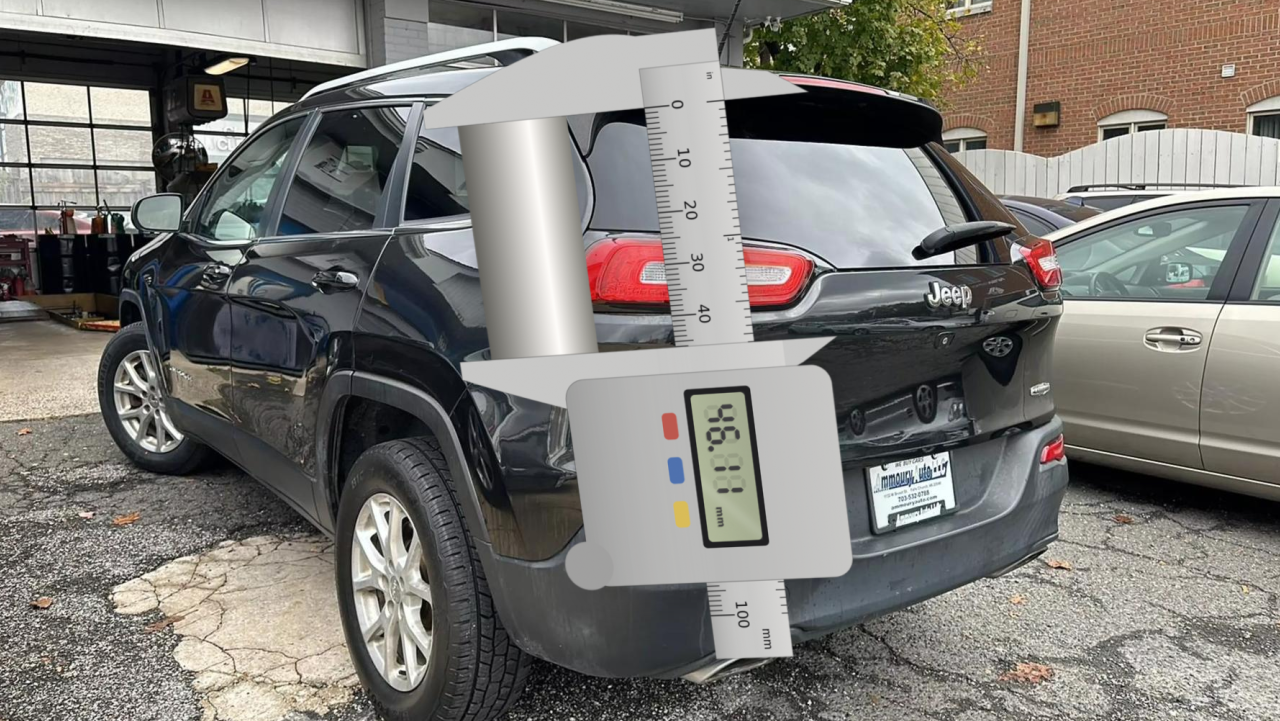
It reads 46.11 mm
